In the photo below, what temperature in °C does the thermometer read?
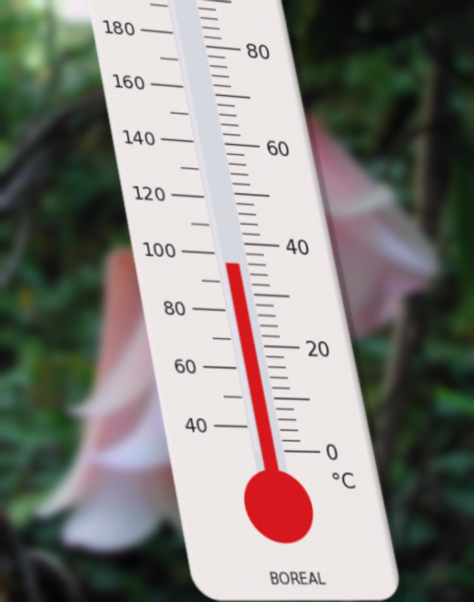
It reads 36 °C
